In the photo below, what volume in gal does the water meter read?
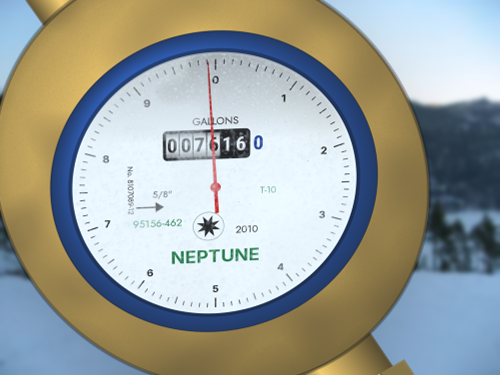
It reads 76159.9 gal
